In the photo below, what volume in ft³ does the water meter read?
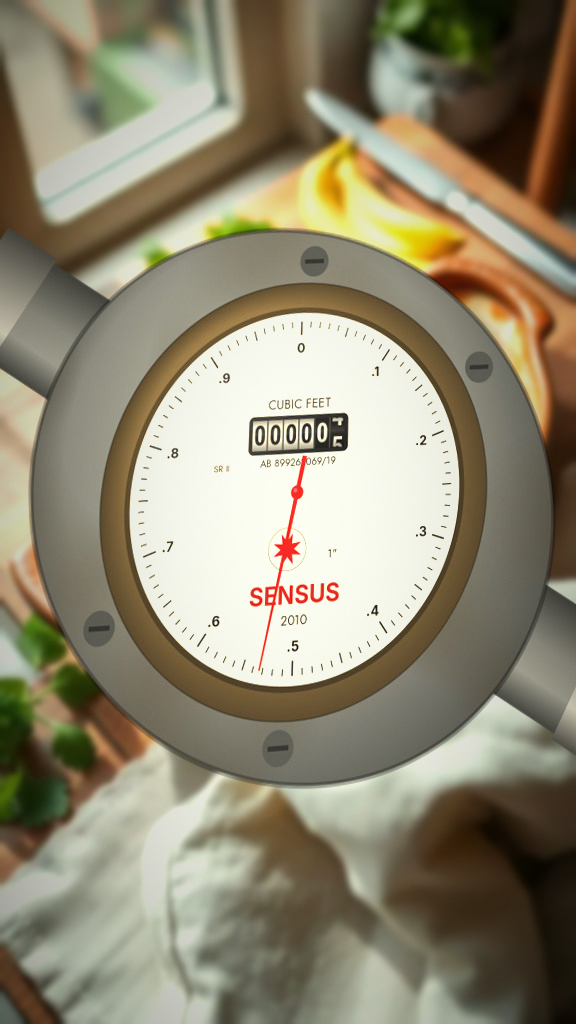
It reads 4.53 ft³
